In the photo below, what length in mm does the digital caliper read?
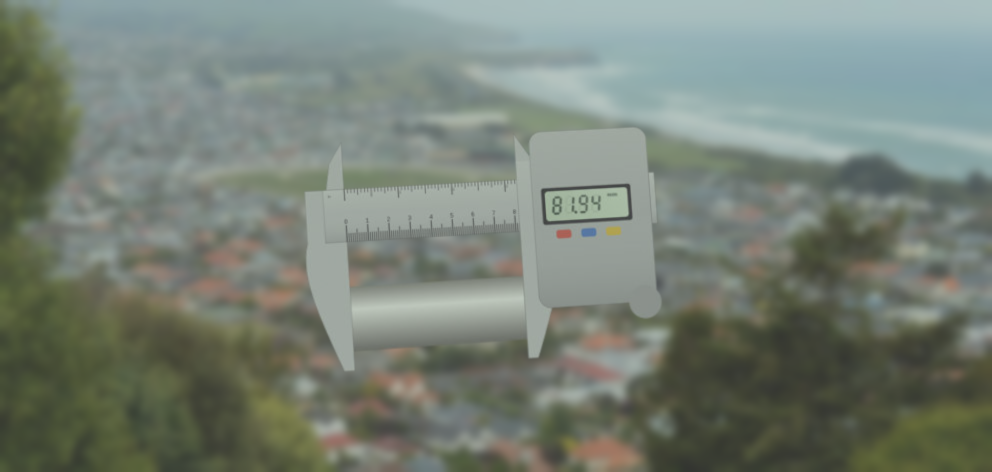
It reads 81.94 mm
